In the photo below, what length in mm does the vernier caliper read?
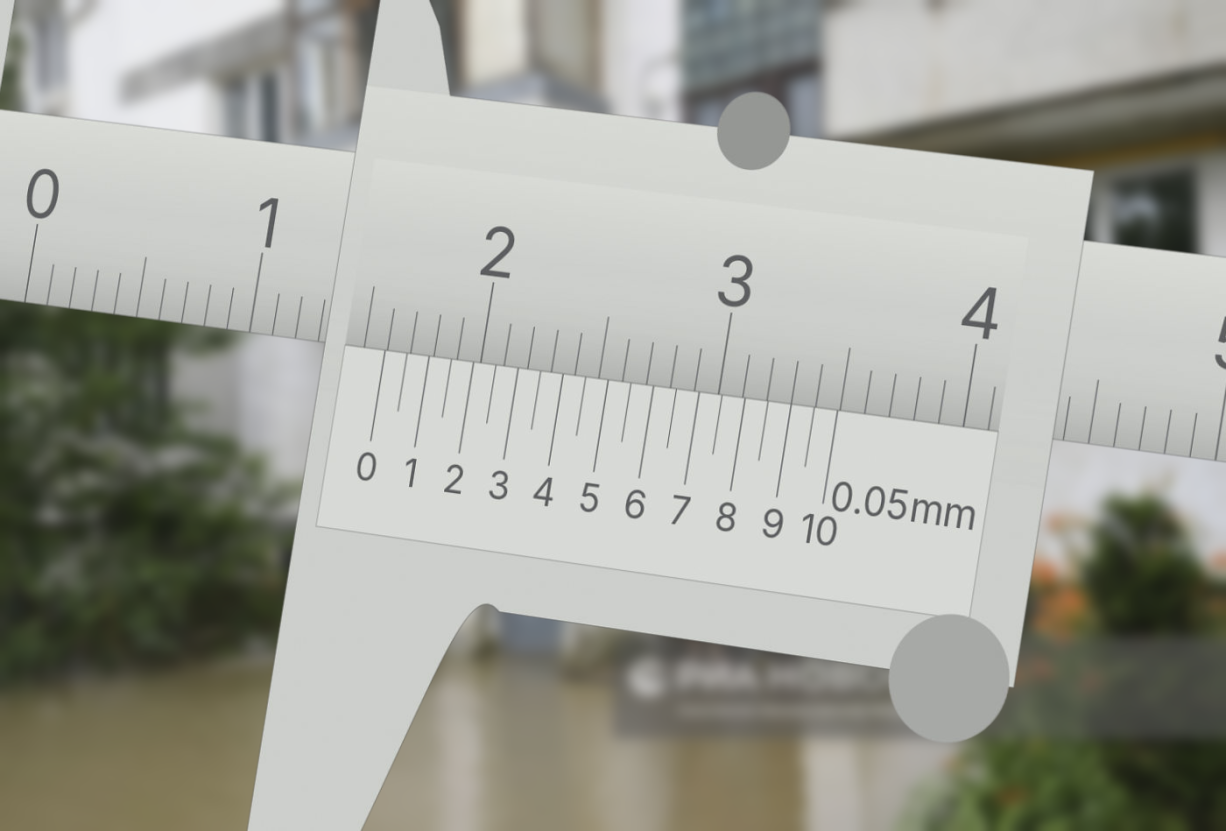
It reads 15.90 mm
